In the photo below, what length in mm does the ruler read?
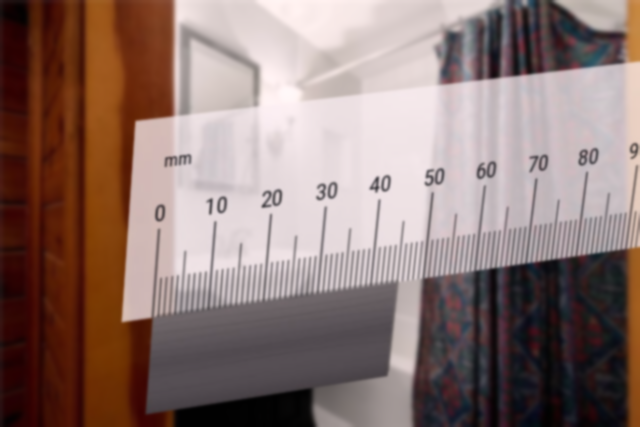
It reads 45 mm
